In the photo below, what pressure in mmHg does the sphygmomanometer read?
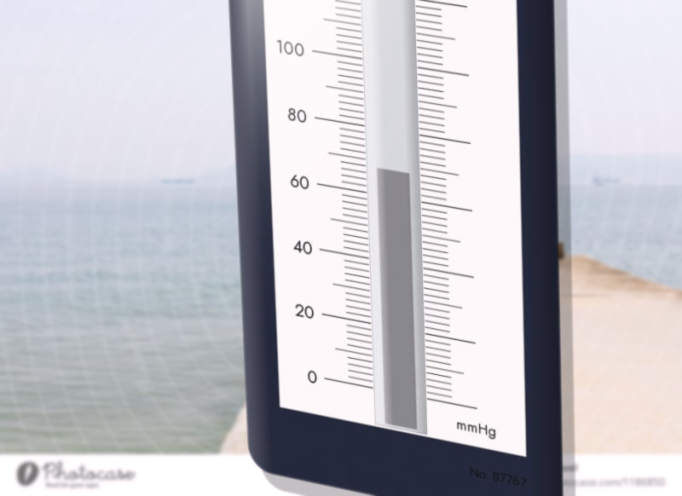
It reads 68 mmHg
